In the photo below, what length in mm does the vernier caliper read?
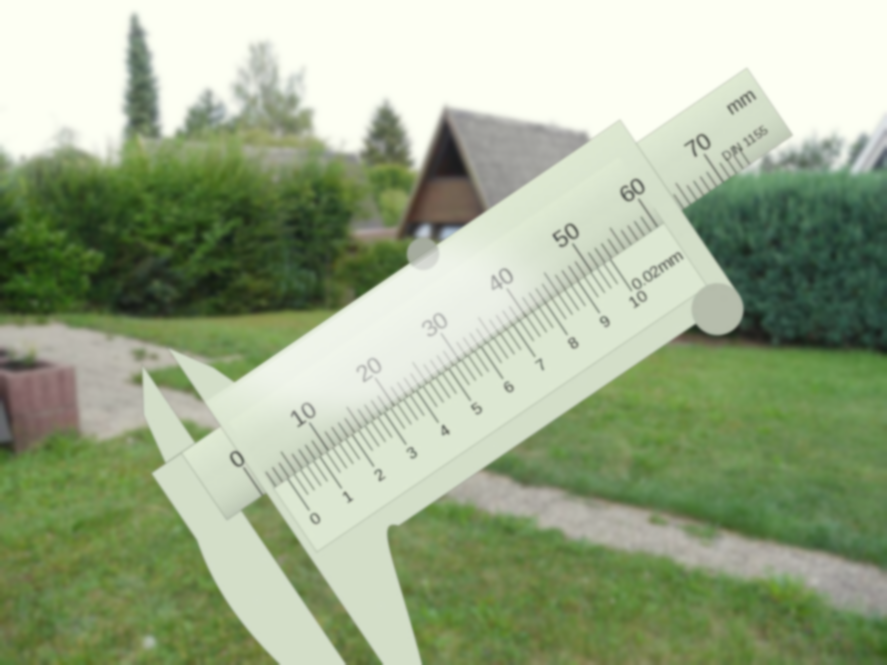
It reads 3.8 mm
